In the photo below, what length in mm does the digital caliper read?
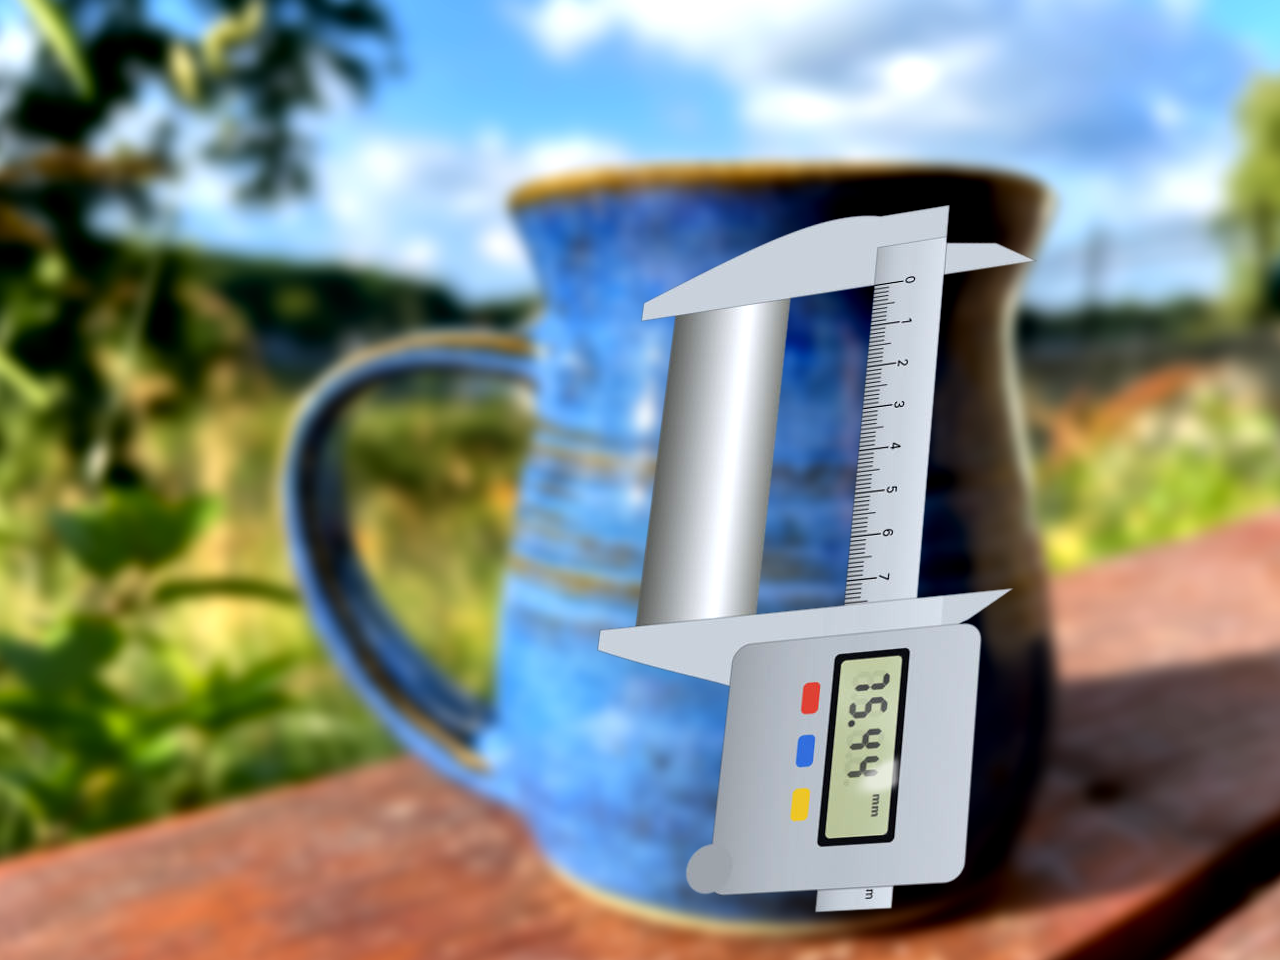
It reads 75.44 mm
